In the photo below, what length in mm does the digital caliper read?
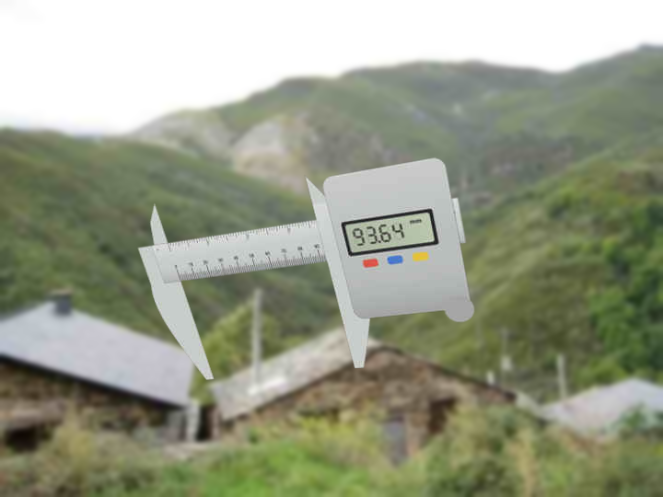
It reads 93.64 mm
